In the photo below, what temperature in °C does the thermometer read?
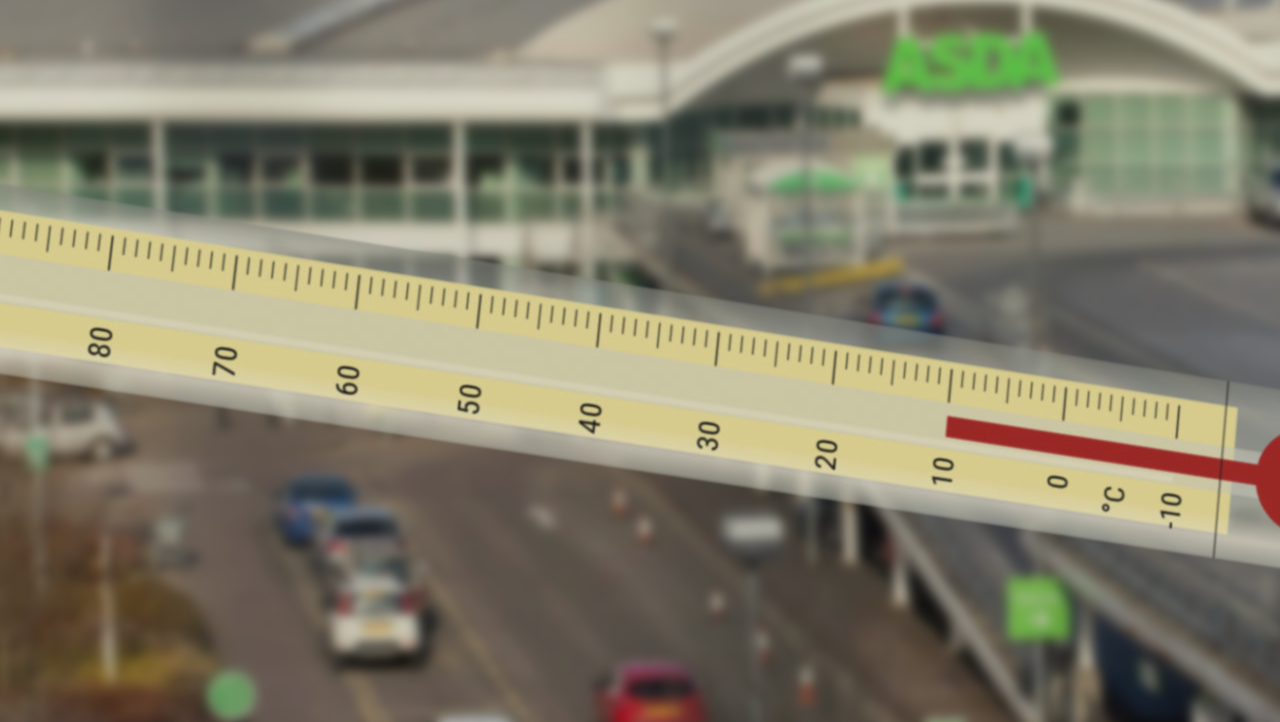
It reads 10 °C
